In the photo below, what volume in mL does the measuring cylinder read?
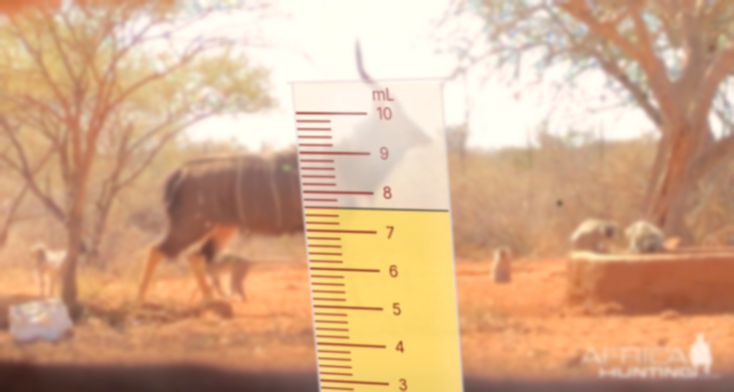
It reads 7.6 mL
